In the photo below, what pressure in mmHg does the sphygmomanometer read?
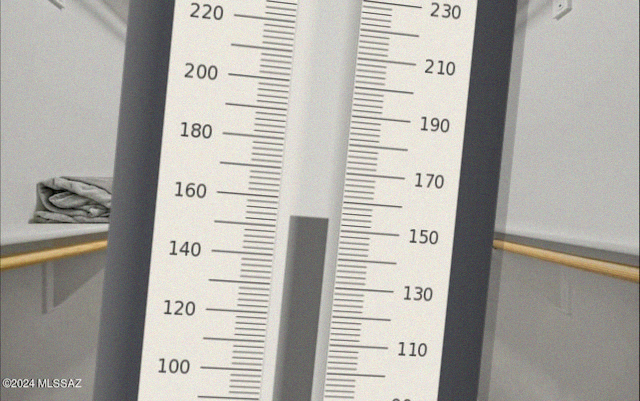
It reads 154 mmHg
